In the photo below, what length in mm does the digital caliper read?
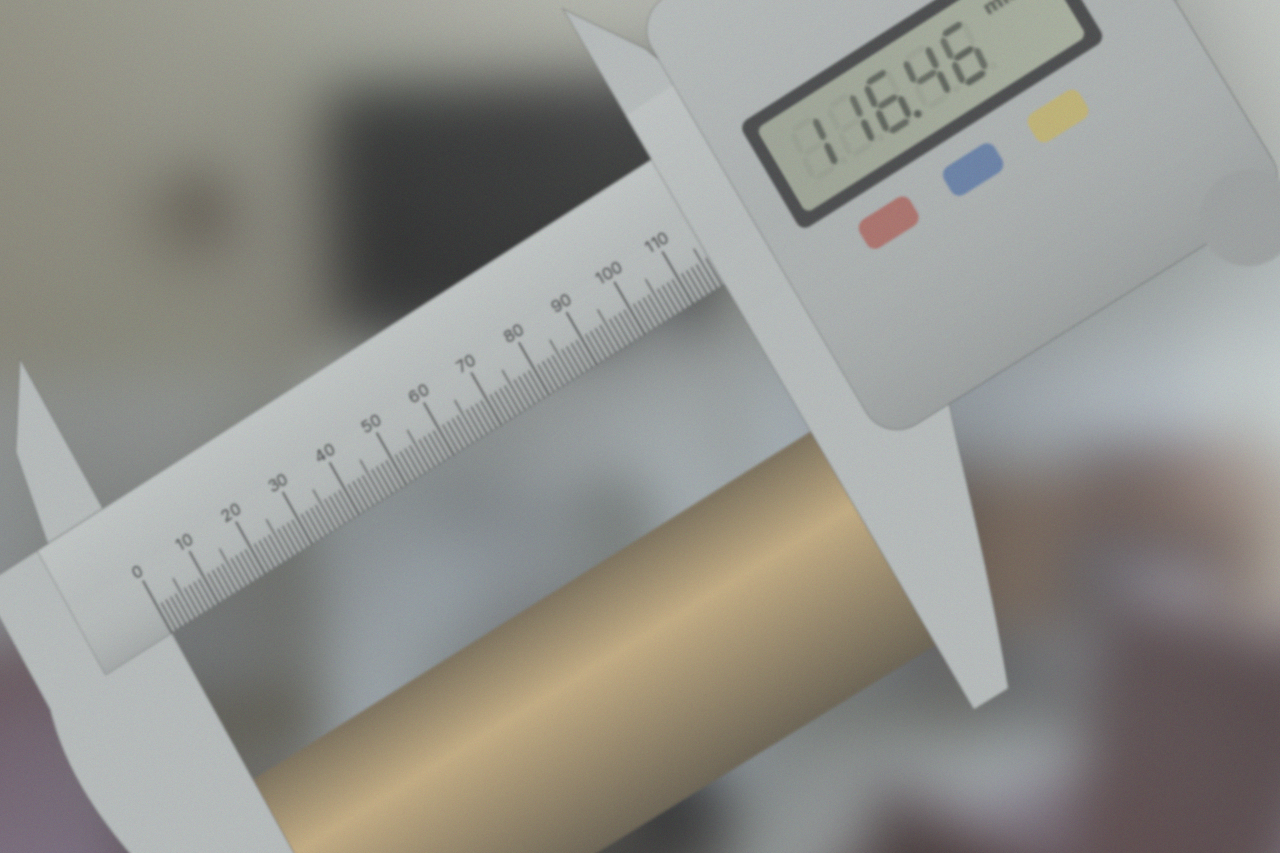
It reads 116.46 mm
